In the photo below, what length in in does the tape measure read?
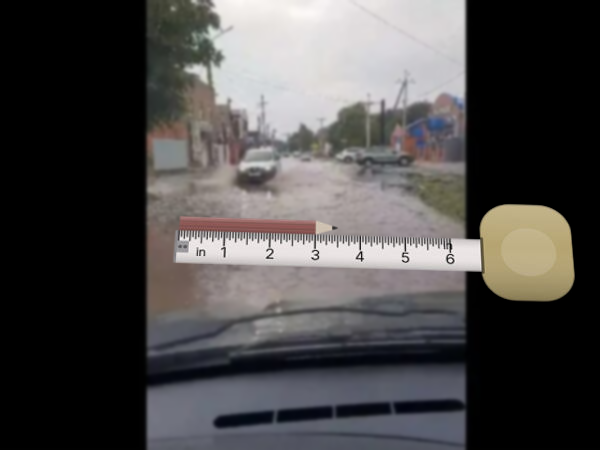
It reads 3.5 in
